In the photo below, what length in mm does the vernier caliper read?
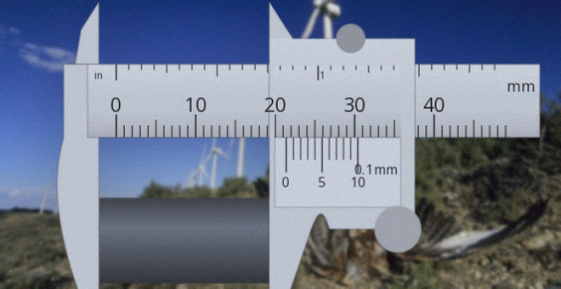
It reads 21.4 mm
